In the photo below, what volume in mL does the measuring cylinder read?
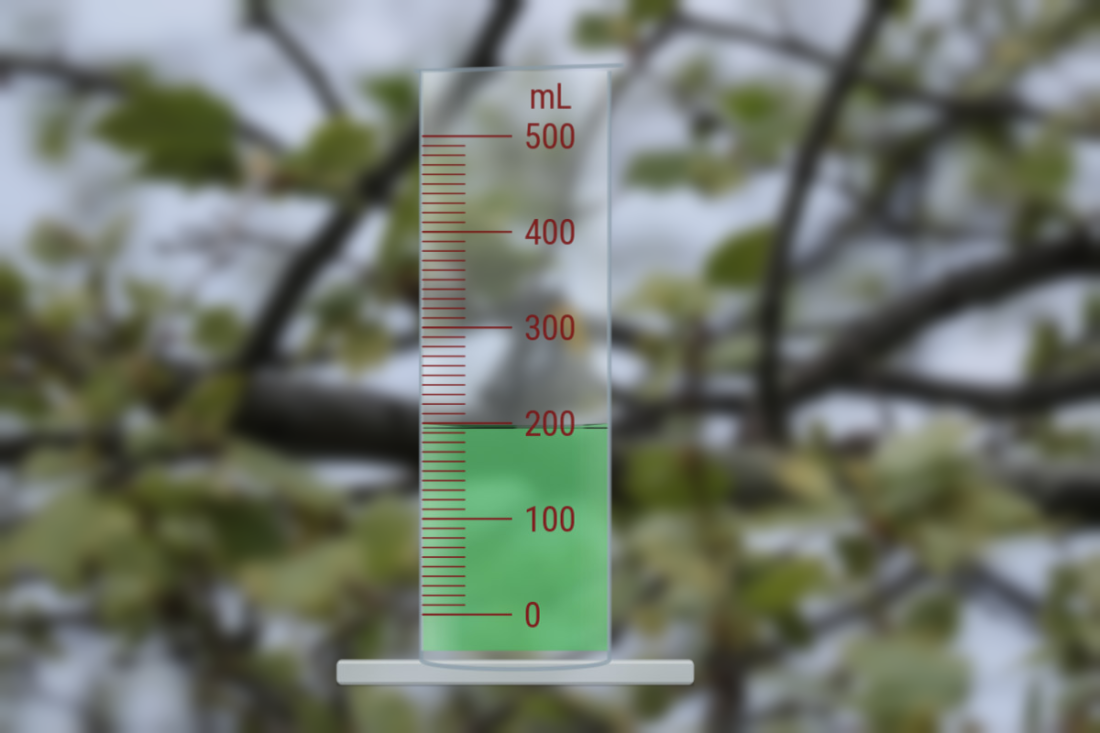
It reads 195 mL
